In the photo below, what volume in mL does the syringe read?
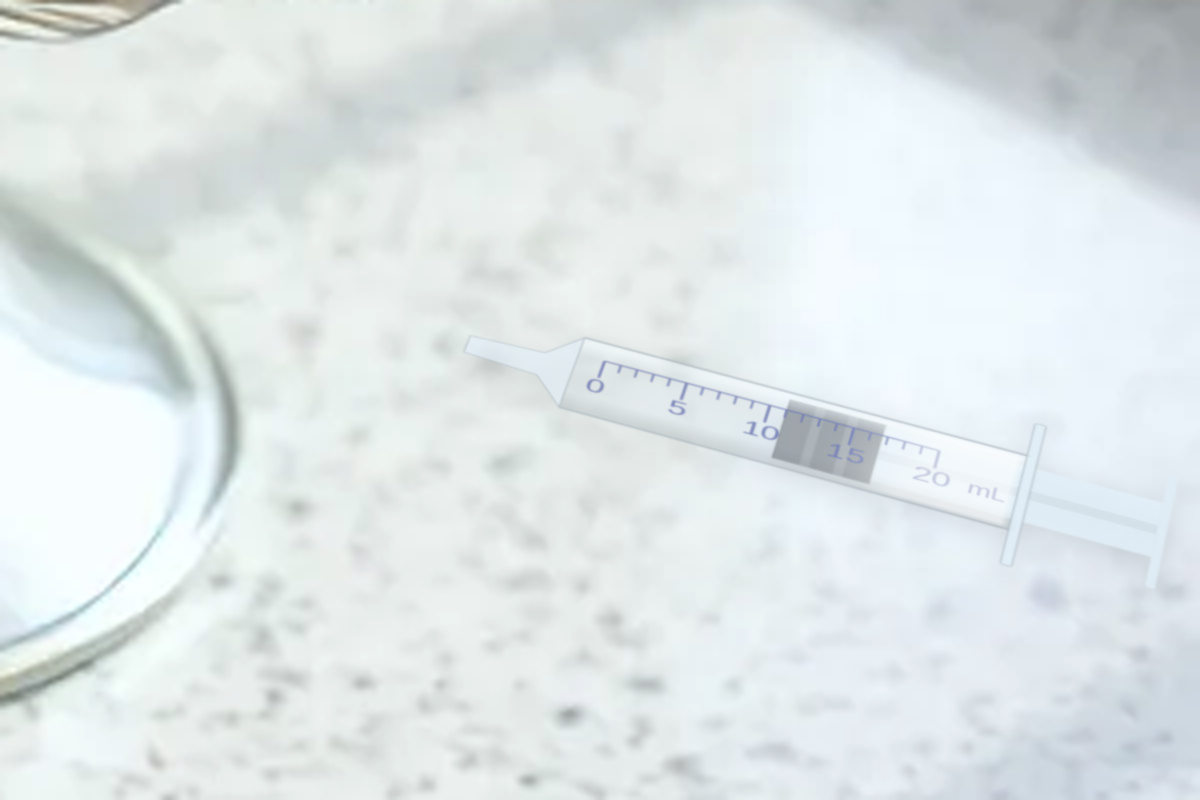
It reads 11 mL
